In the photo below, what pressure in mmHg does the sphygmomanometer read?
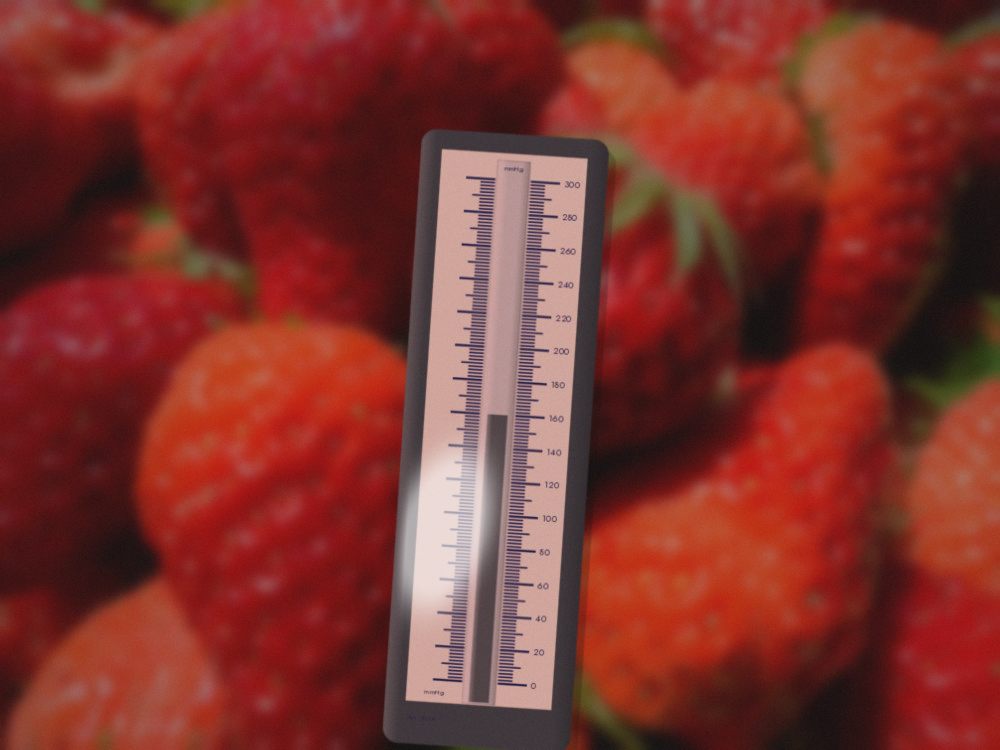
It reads 160 mmHg
